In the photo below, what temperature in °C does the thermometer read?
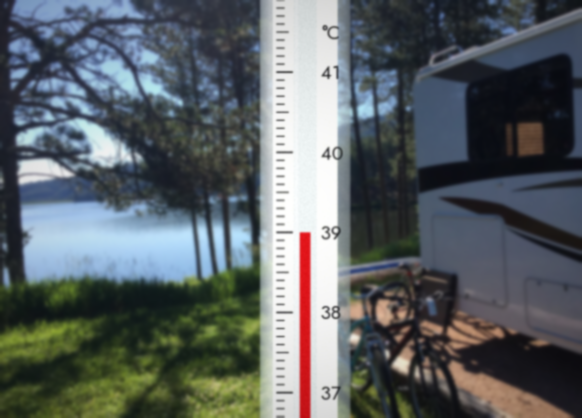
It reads 39 °C
